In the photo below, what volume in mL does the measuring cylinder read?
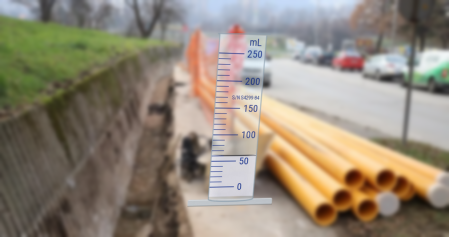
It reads 60 mL
